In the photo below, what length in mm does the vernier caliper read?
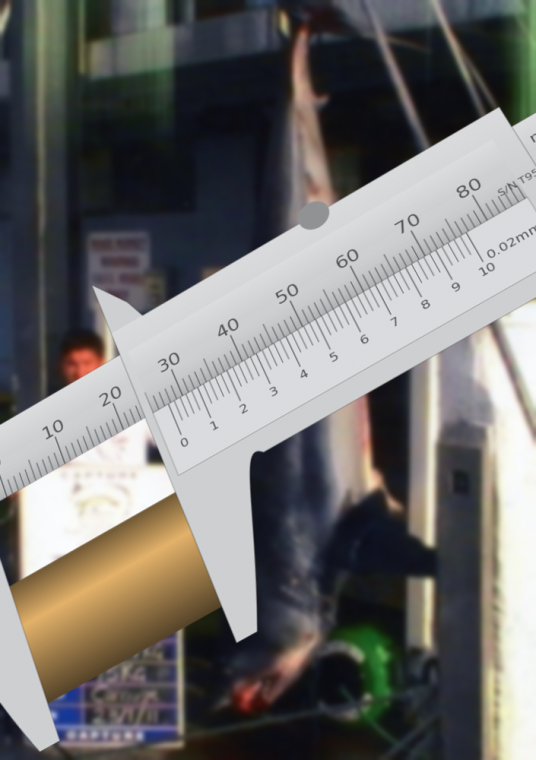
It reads 27.6 mm
